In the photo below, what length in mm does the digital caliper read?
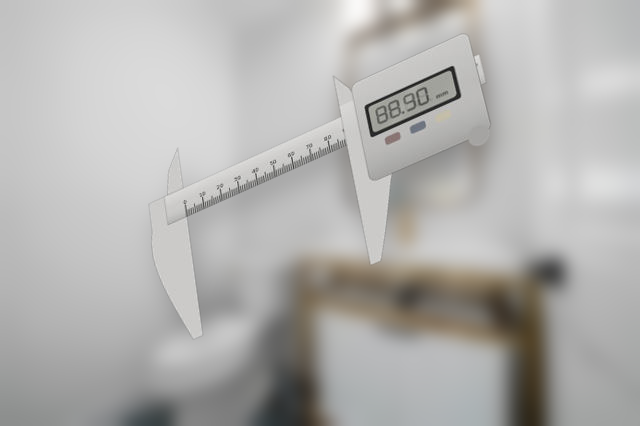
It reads 88.90 mm
